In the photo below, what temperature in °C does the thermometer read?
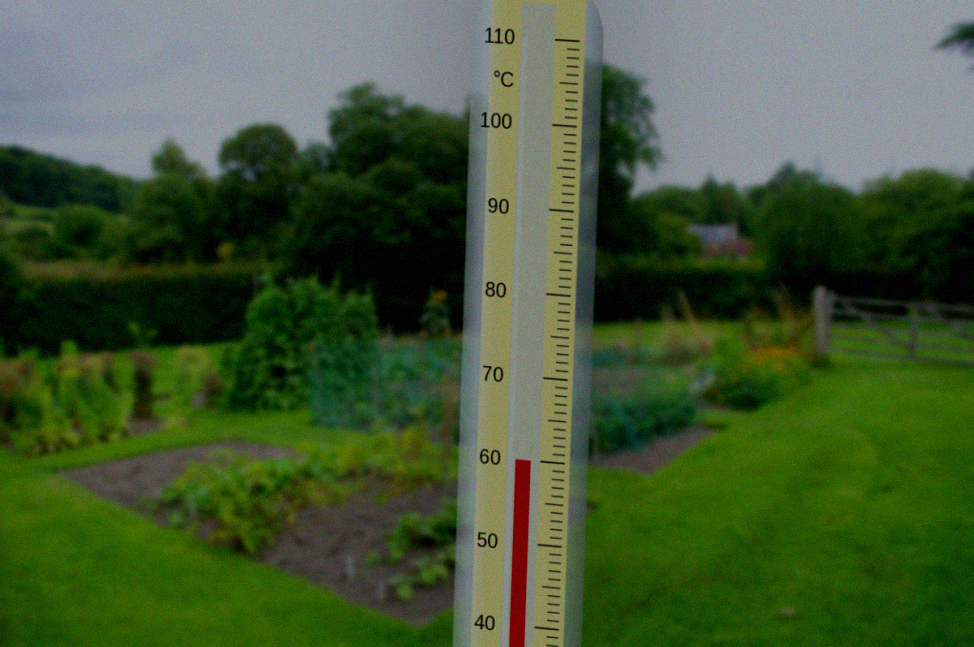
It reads 60 °C
